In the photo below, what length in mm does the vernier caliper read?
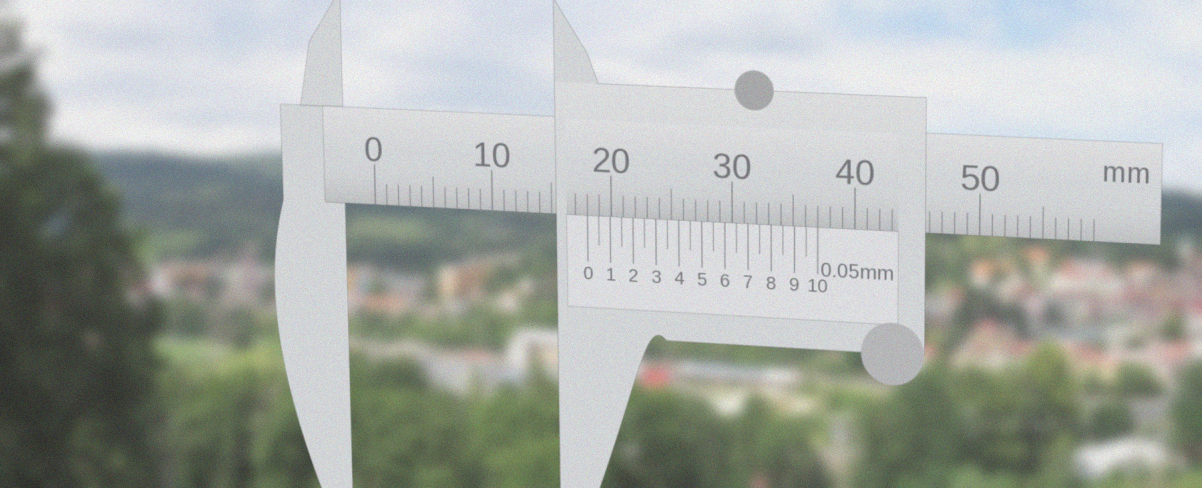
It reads 18.0 mm
